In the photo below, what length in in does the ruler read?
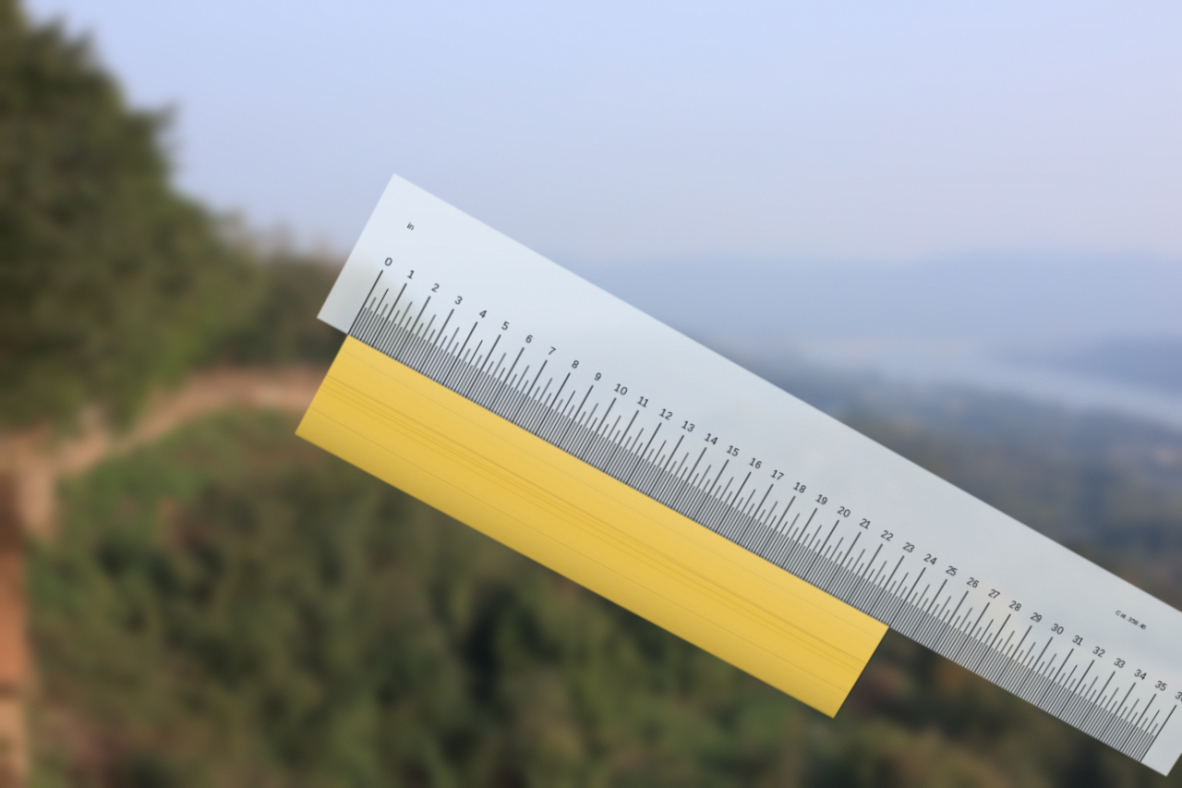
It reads 24 in
